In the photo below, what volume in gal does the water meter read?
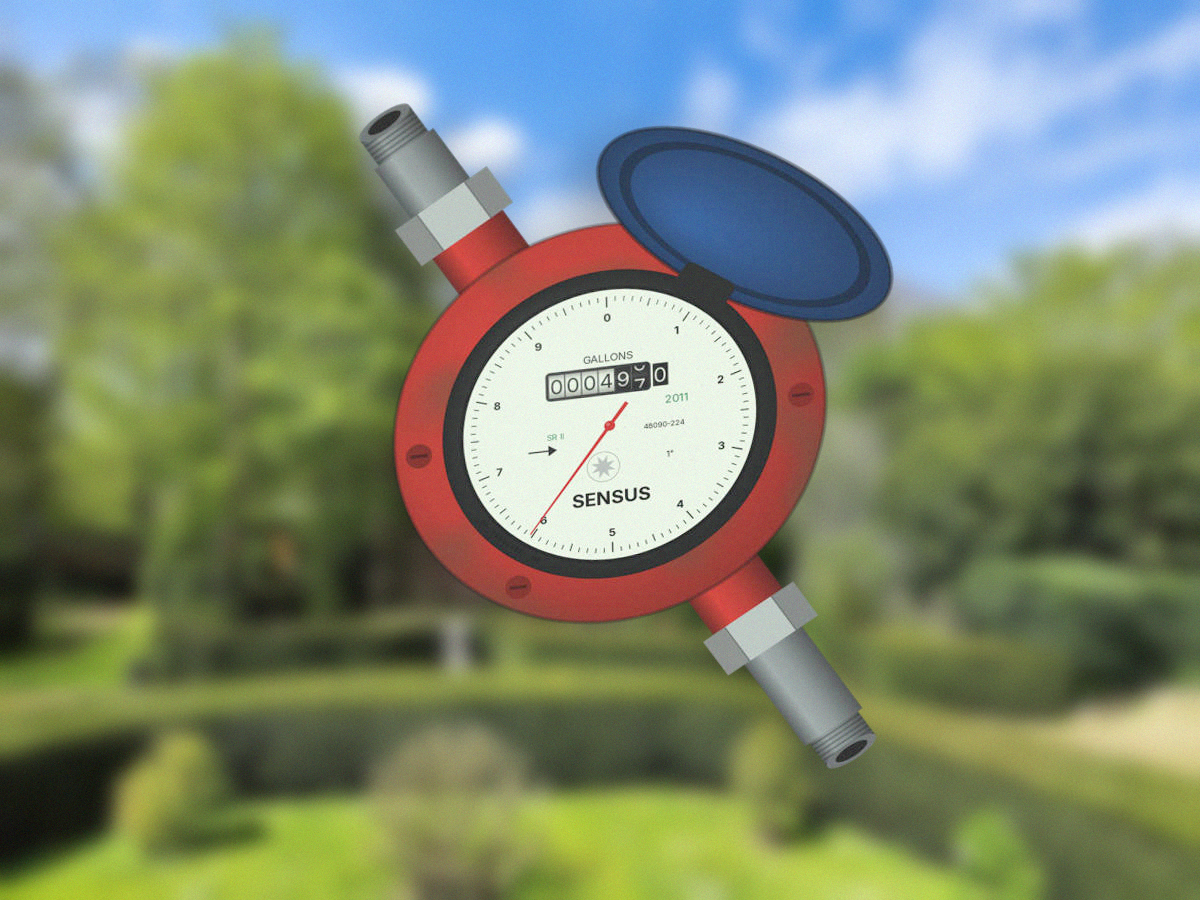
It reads 4966.0 gal
